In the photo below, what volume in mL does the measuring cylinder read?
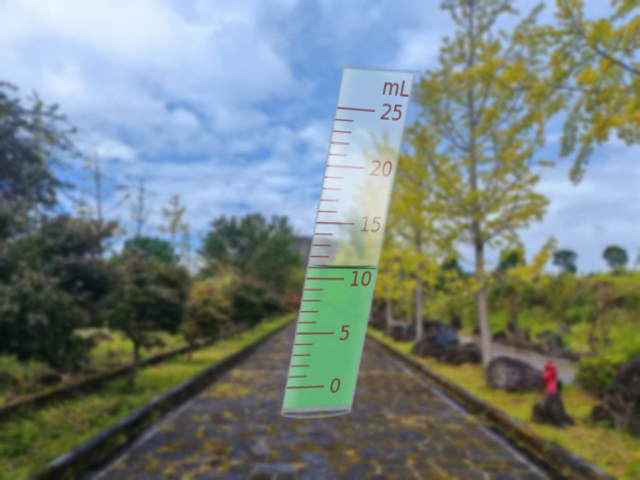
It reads 11 mL
